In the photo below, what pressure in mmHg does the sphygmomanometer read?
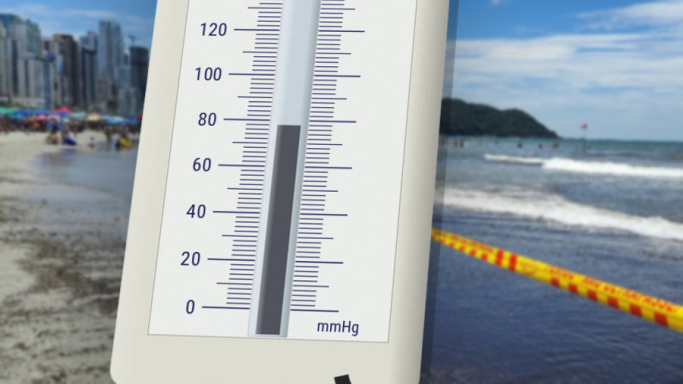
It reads 78 mmHg
